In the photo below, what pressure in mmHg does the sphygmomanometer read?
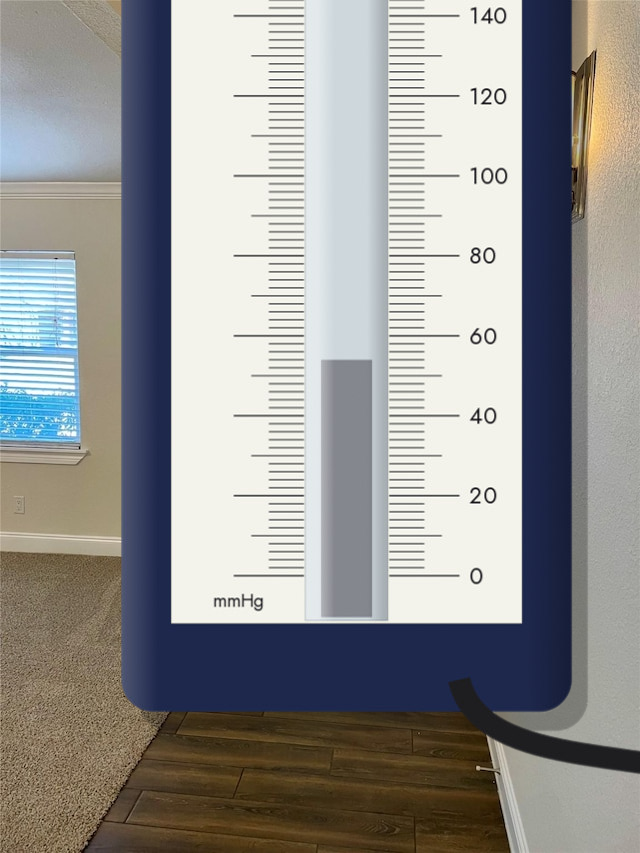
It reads 54 mmHg
